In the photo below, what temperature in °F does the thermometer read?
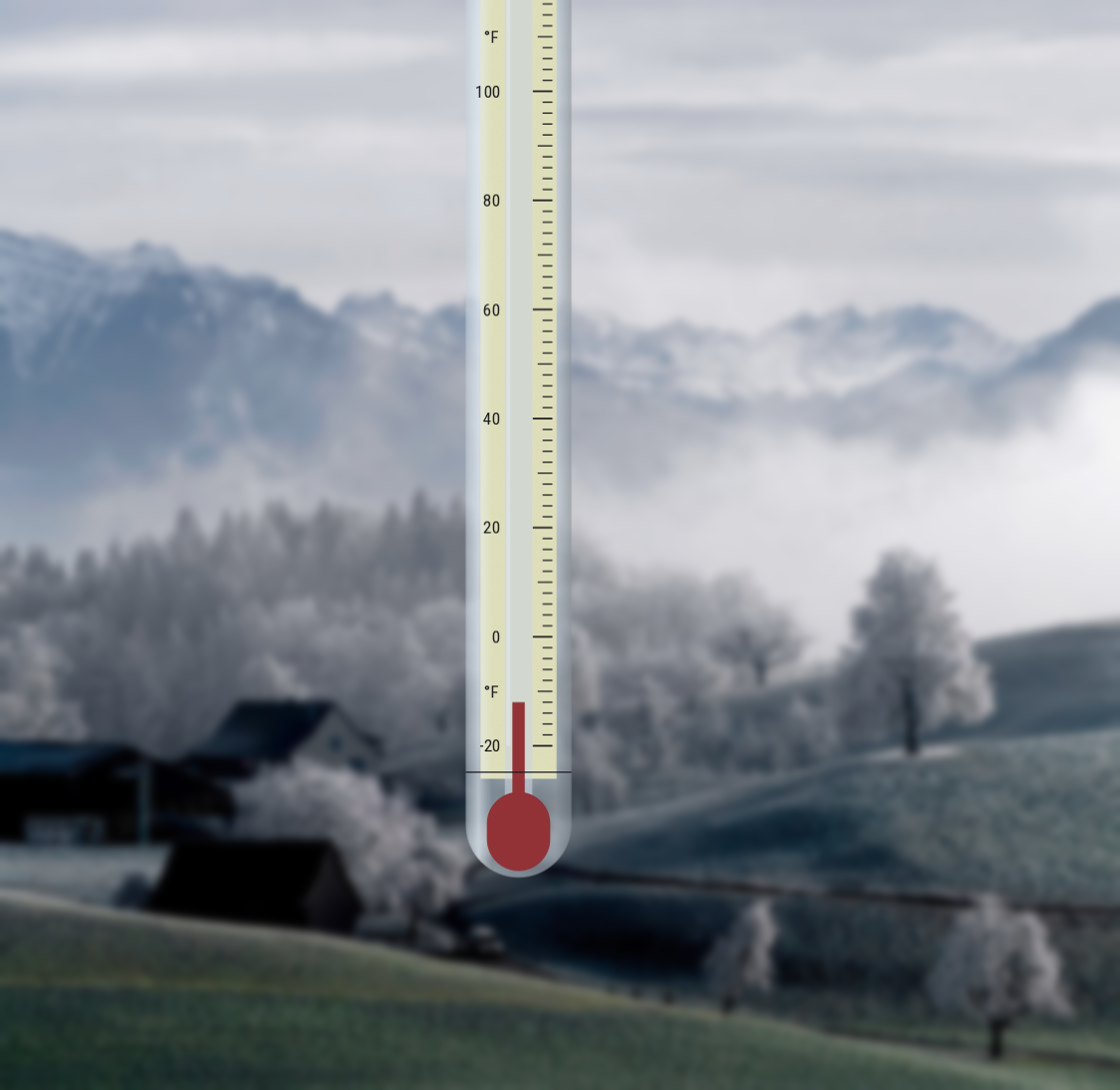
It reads -12 °F
